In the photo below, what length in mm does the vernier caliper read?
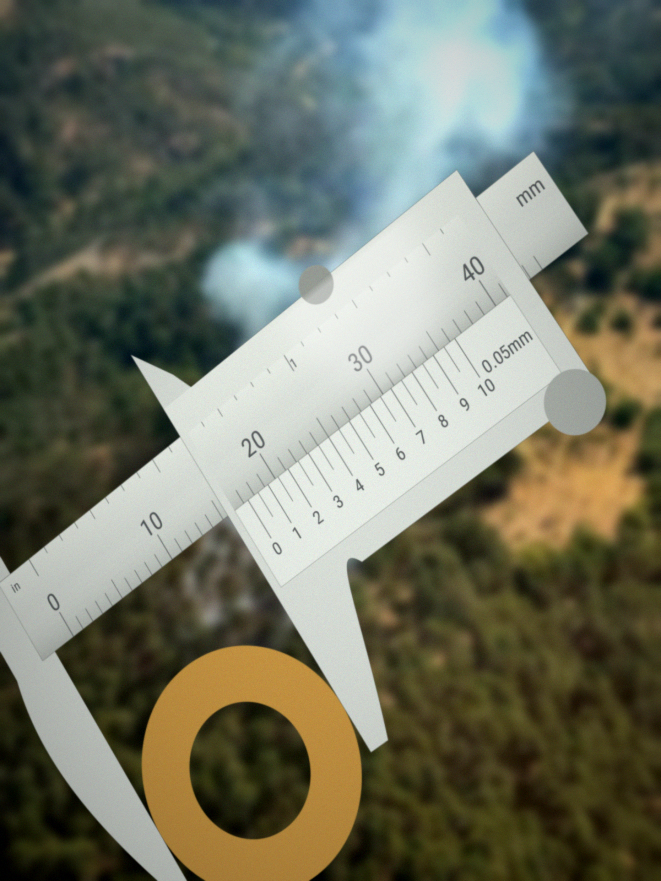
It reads 17.4 mm
